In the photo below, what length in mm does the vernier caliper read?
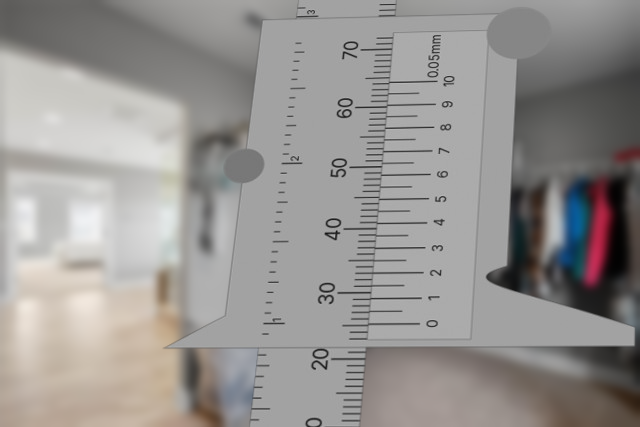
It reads 25.2 mm
